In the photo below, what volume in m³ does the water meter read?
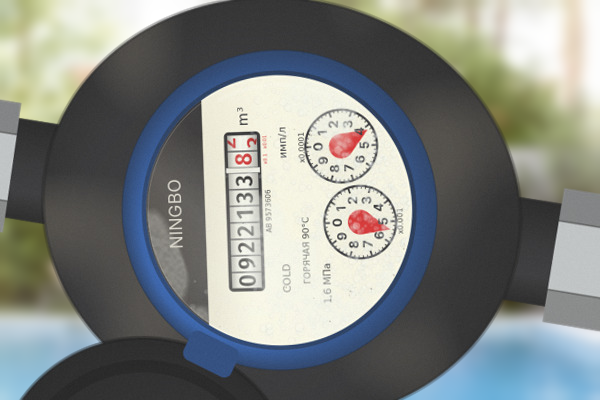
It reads 922133.8254 m³
